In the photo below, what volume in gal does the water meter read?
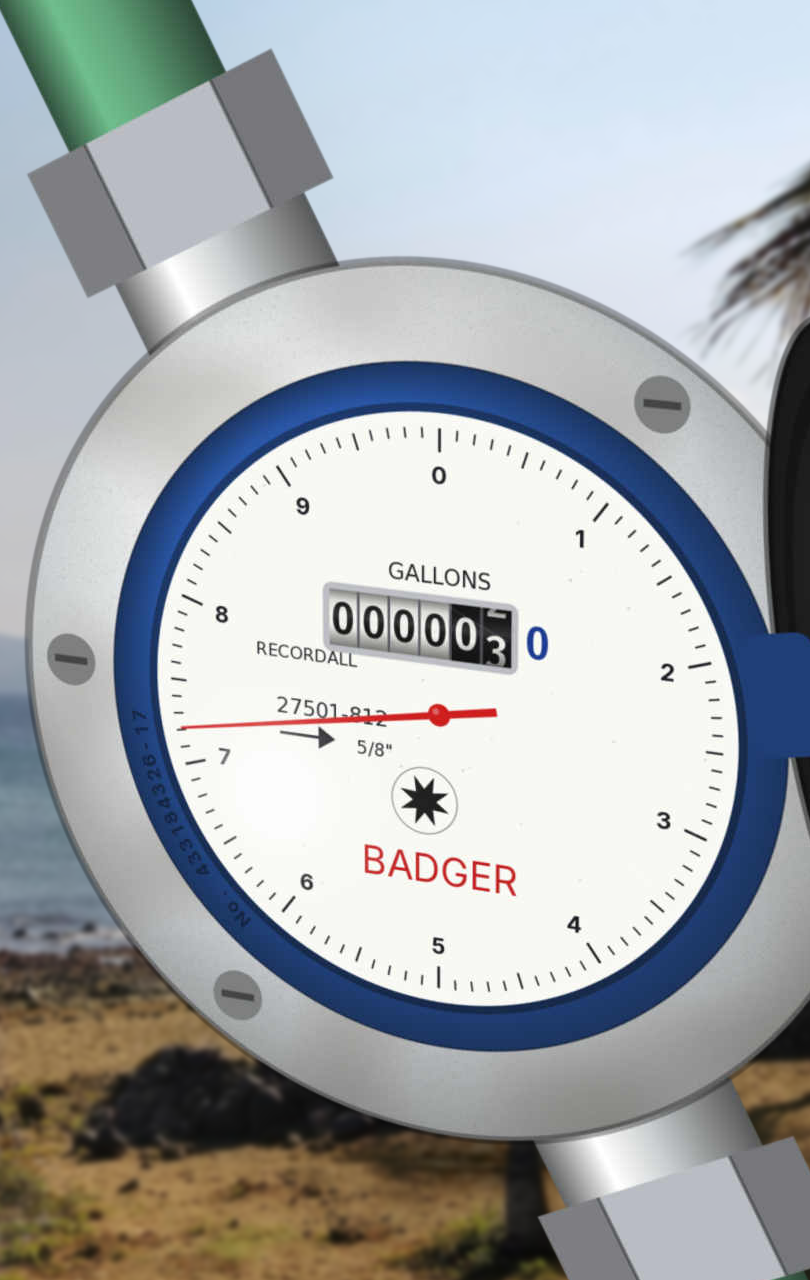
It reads 27.2 gal
